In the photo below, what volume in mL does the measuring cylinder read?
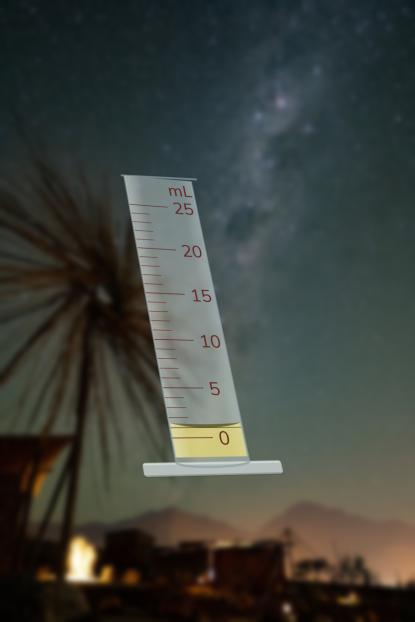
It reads 1 mL
